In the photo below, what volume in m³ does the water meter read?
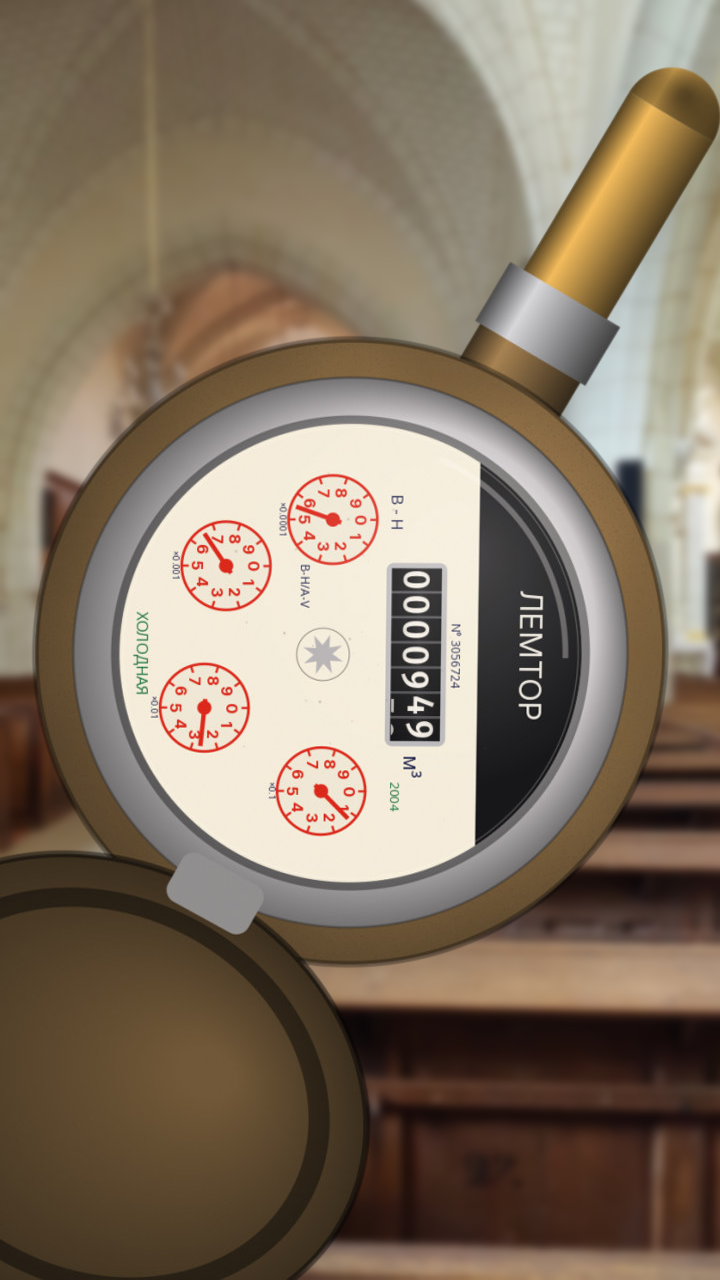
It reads 949.1265 m³
